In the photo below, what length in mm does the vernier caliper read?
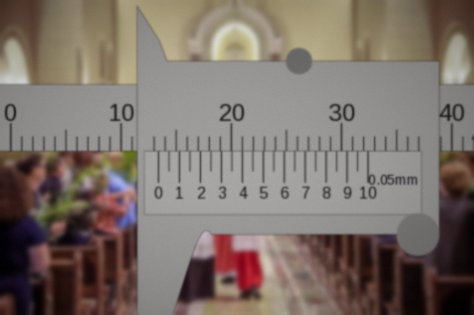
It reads 13.4 mm
